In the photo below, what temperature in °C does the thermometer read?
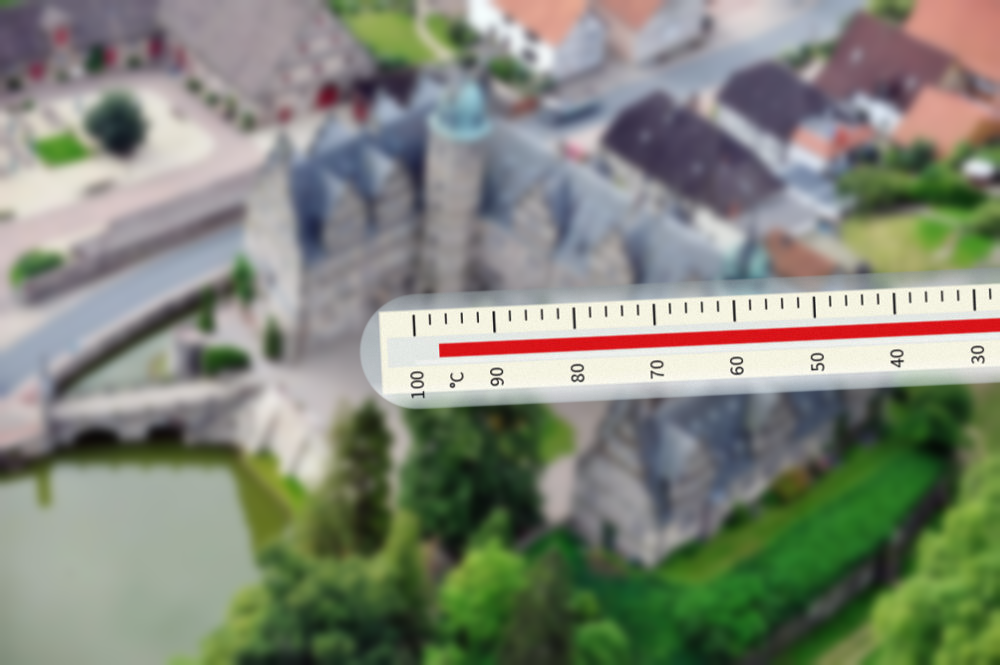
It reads 97 °C
